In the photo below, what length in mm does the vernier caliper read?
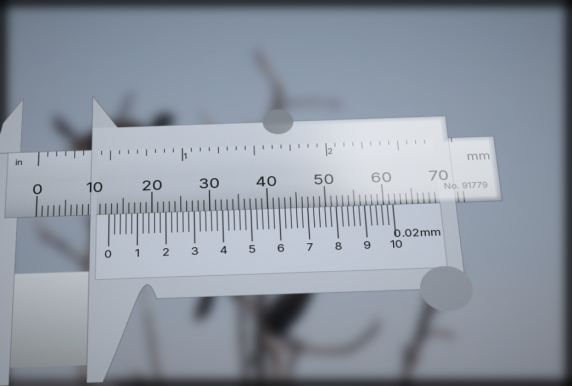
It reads 12.6 mm
